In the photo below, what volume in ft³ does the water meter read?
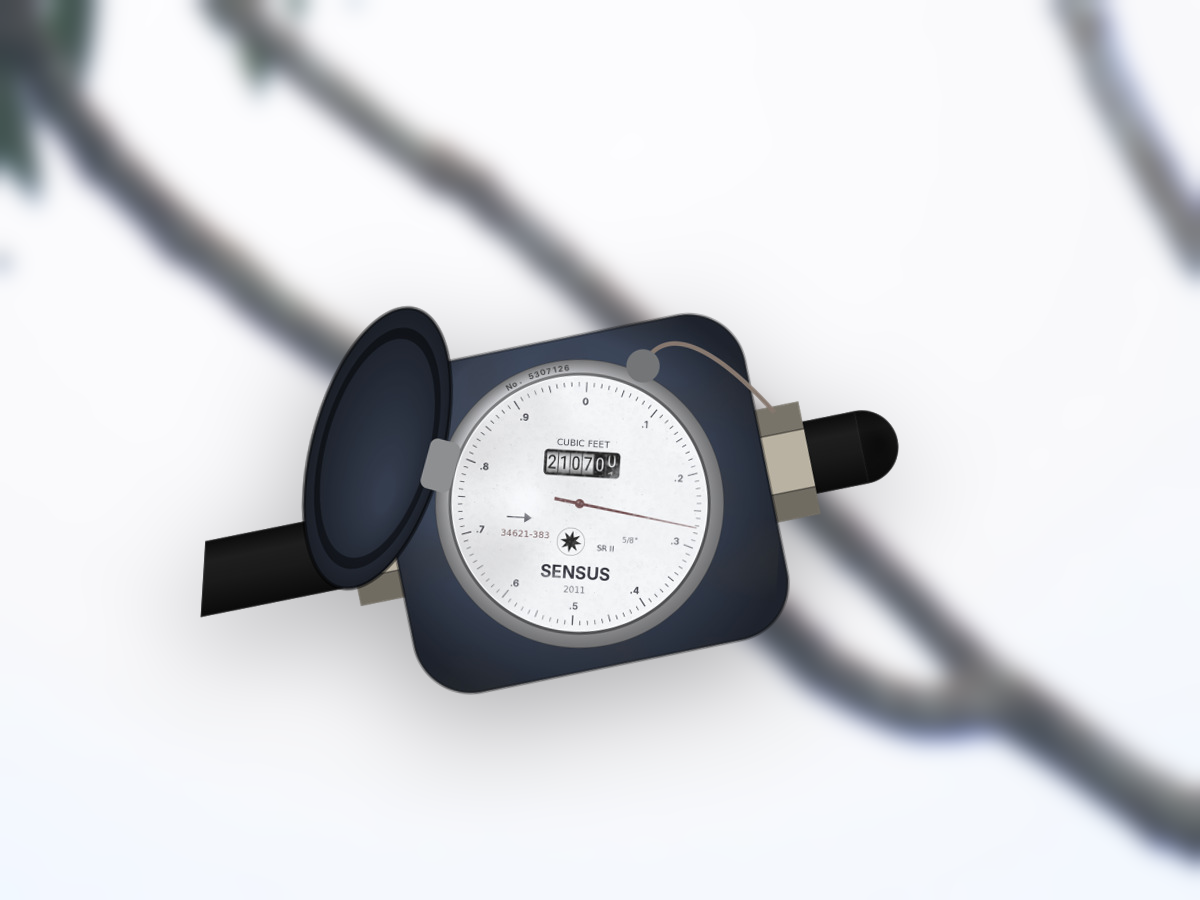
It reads 210700.27 ft³
